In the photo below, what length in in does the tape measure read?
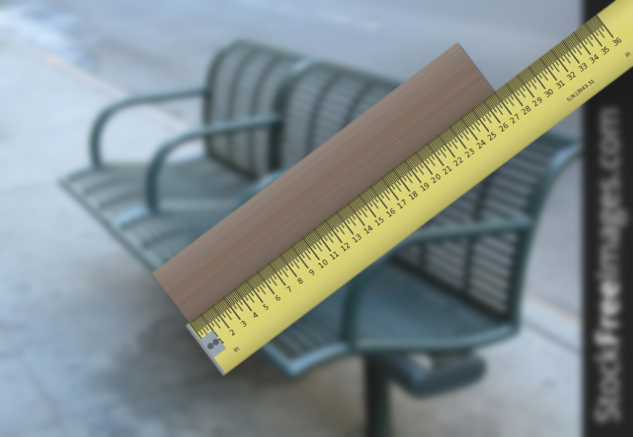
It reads 27 in
